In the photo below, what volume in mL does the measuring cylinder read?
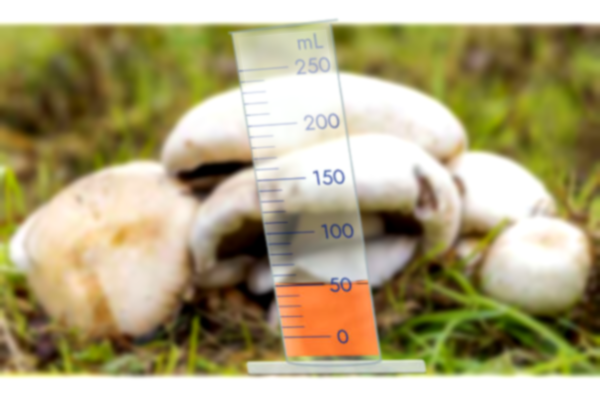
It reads 50 mL
